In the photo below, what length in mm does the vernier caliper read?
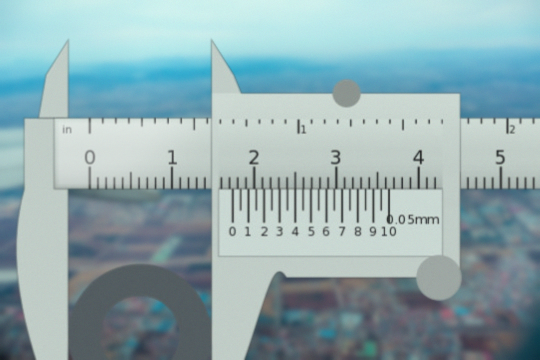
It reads 17.4 mm
